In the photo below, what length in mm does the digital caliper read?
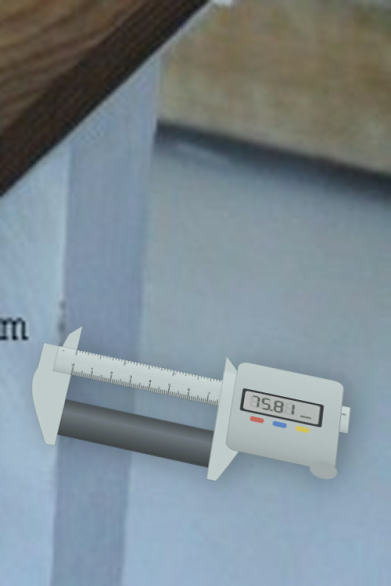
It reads 75.81 mm
